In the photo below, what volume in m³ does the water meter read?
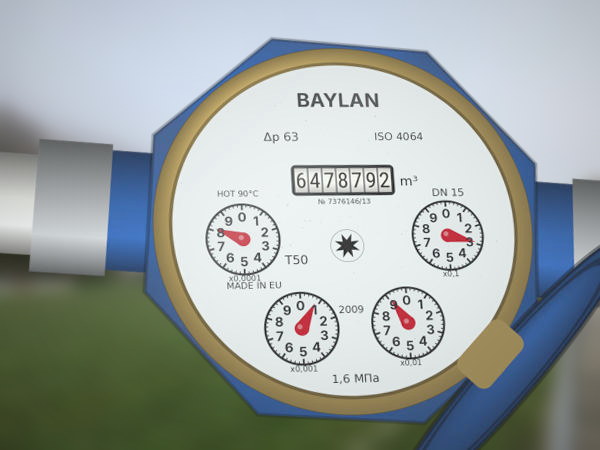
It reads 6478792.2908 m³
